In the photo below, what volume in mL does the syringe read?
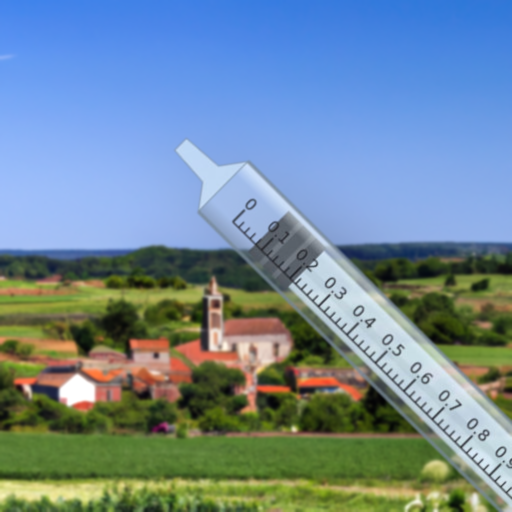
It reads 0.08 mL
